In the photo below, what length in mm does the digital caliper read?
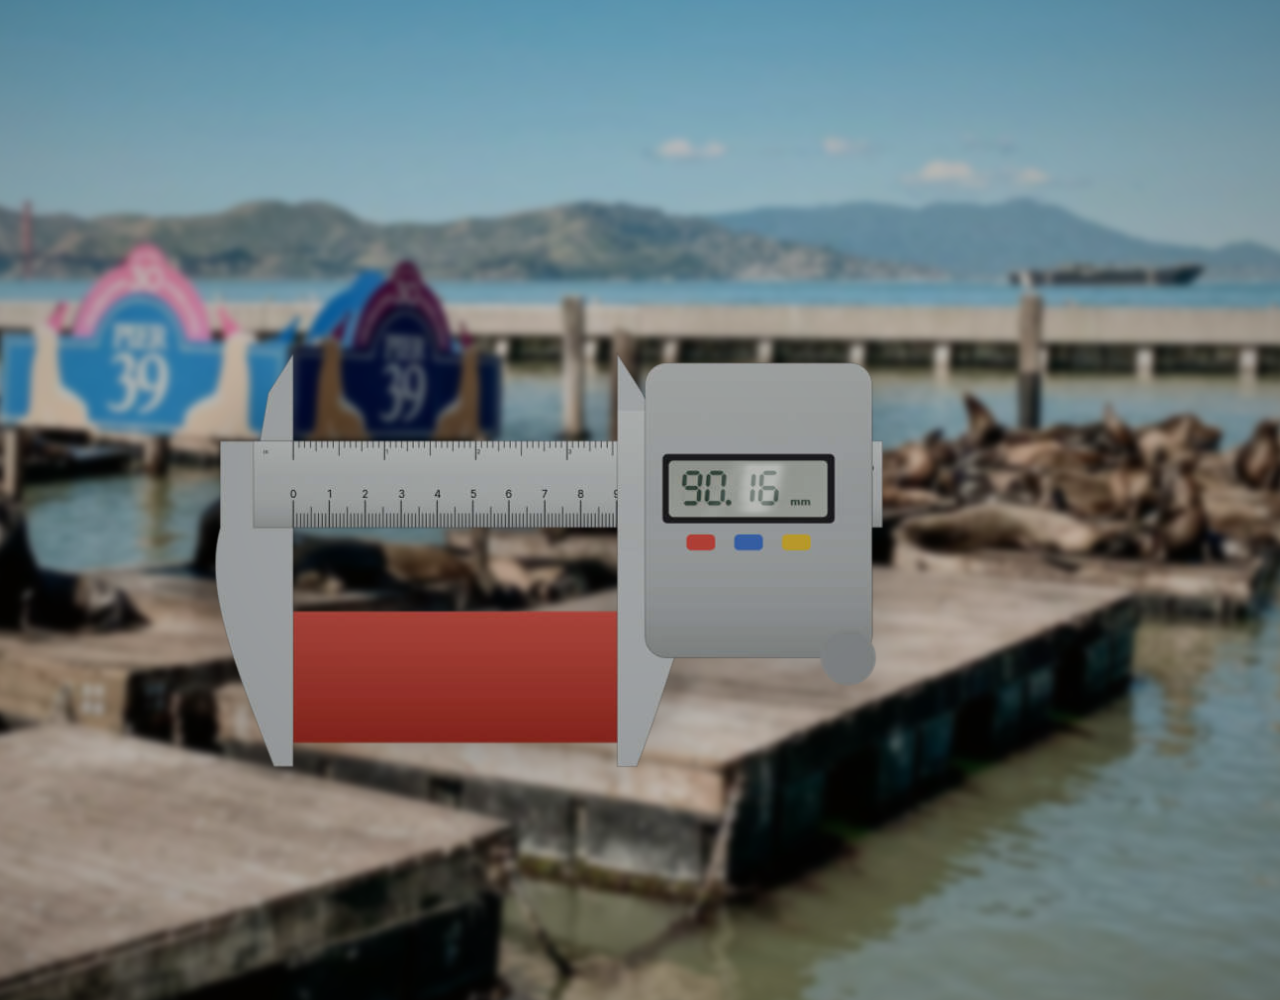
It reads 90.16 mm
